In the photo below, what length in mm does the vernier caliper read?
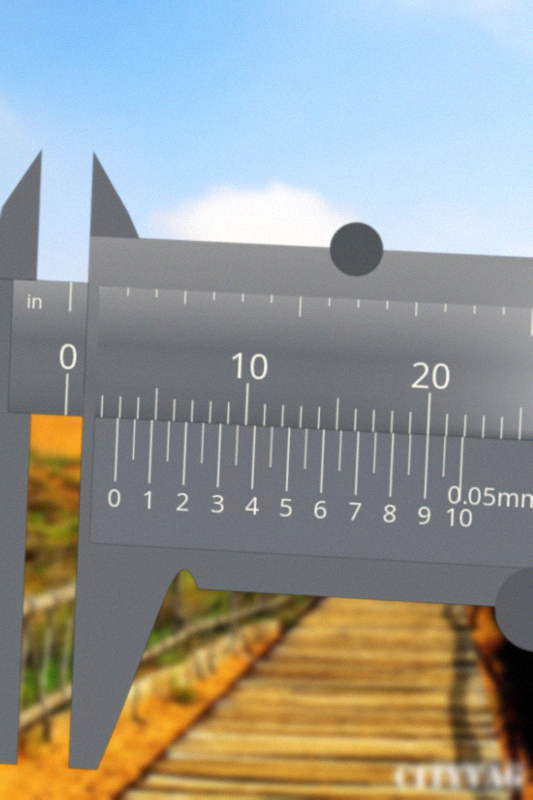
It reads 2.9 mm
